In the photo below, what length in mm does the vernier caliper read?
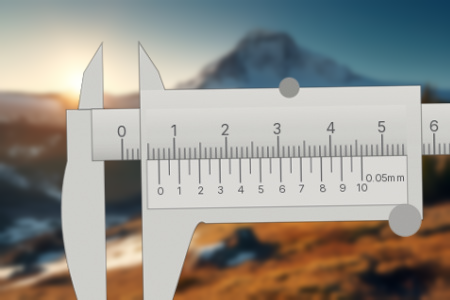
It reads 7.0 mm
